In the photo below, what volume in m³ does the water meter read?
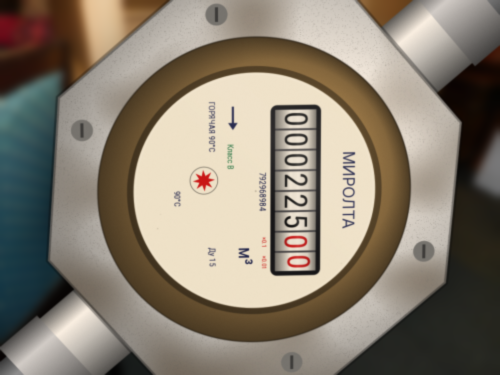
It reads 225.00 m³
